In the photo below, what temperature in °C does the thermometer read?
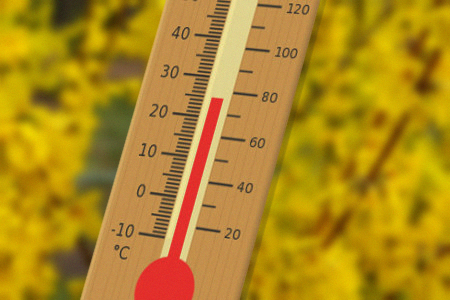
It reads 25 °C
